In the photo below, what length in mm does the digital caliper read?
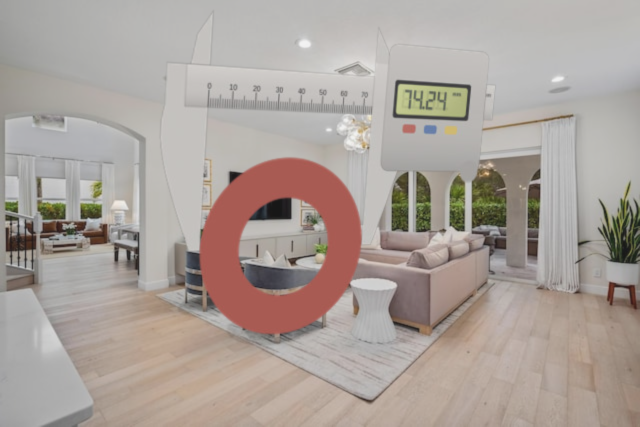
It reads 74.24 mm
